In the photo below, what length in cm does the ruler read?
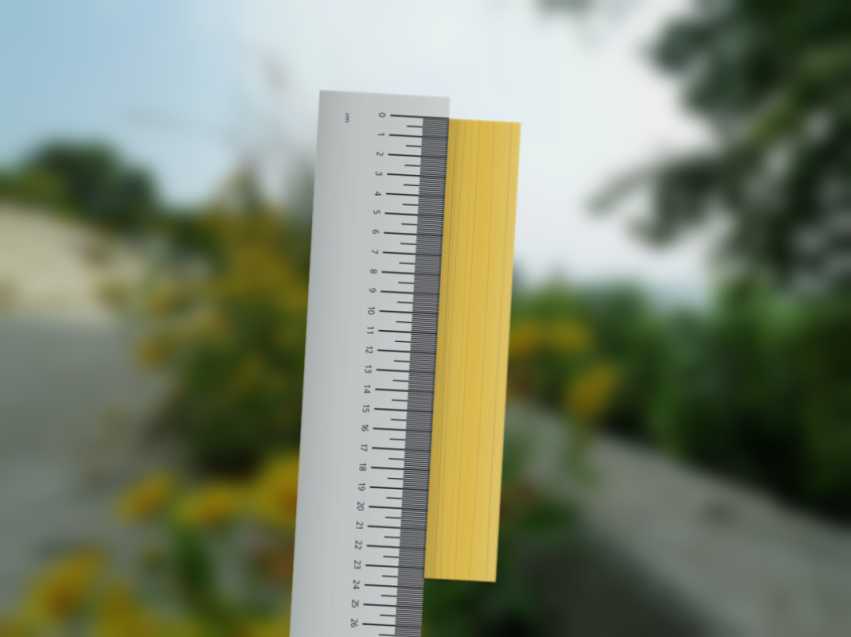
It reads 23.5 cm
